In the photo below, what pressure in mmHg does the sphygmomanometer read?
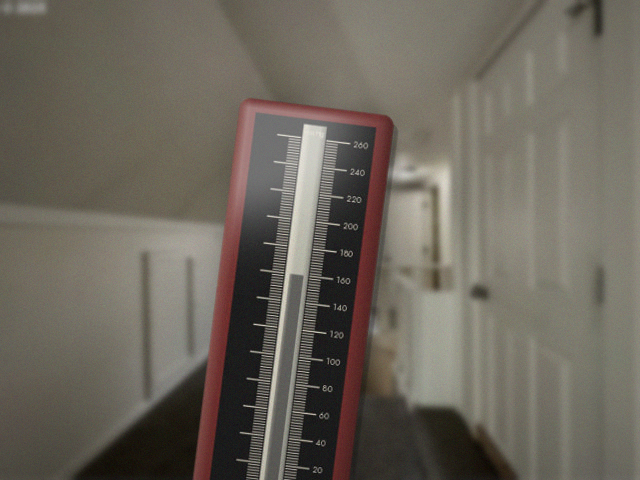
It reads 160 mmHg
